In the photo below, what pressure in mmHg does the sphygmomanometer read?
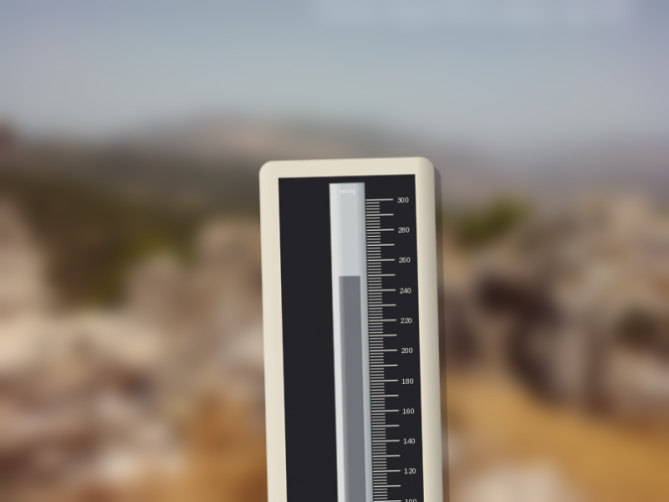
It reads 250 mmHg
